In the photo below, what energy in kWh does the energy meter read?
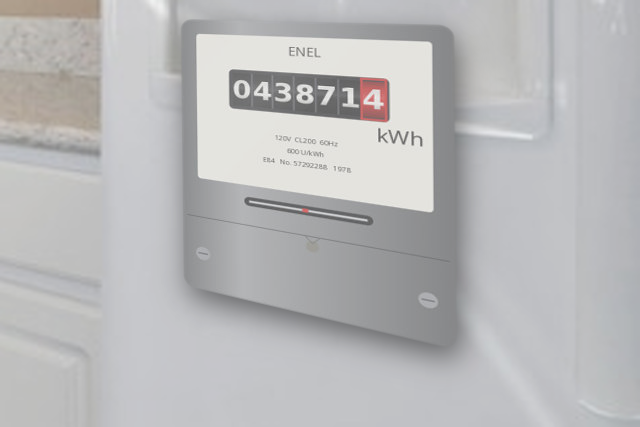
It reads 43871.4 kWh
